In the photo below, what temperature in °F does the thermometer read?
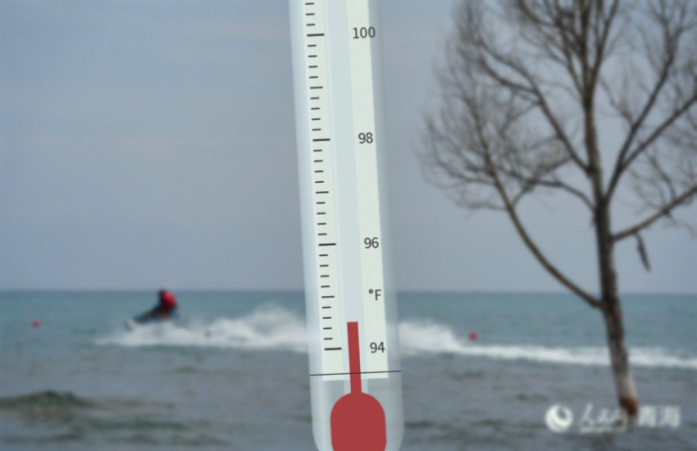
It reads 94.5 °F
